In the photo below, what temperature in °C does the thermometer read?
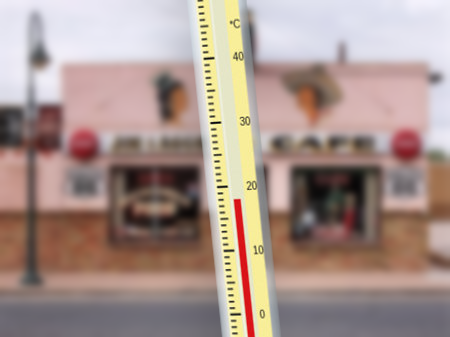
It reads 18 °C
